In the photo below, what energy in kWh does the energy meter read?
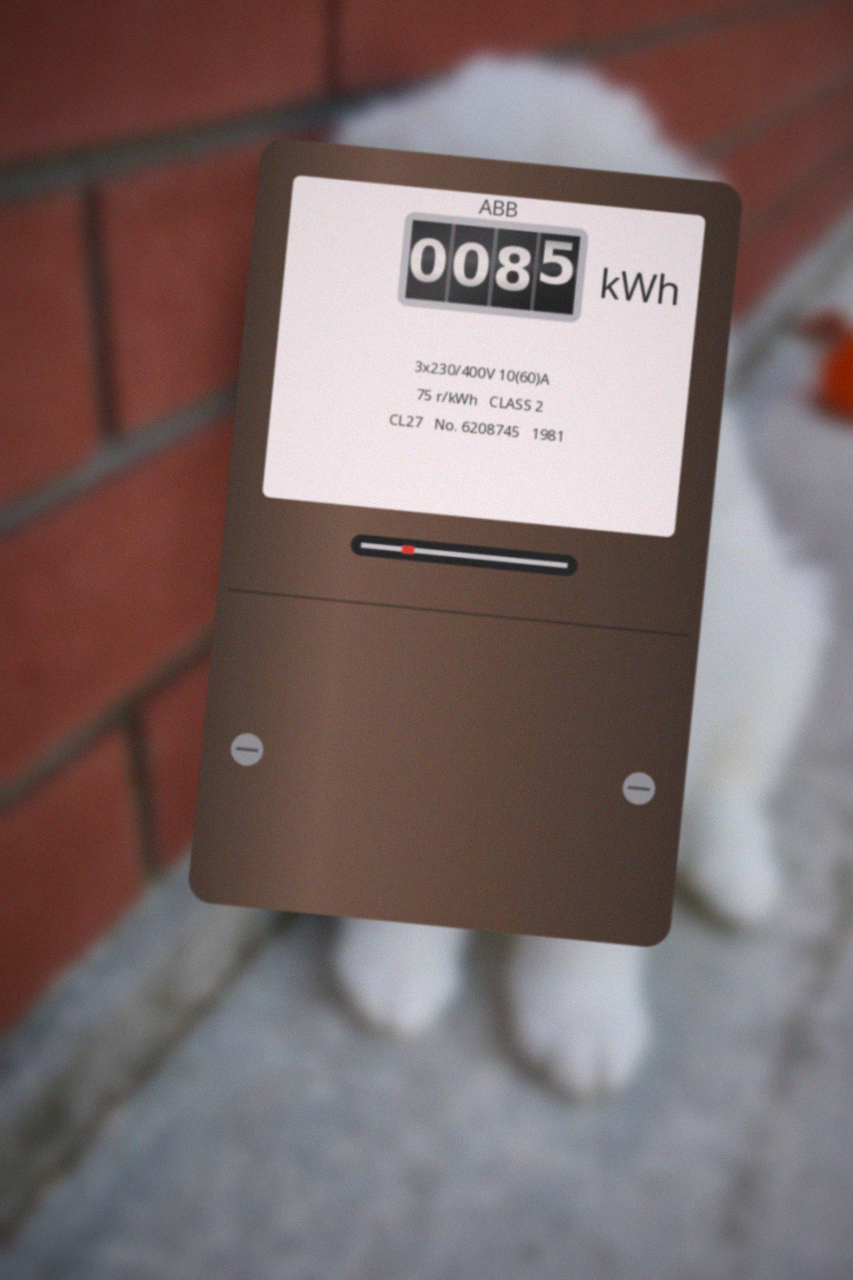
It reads 85 kWh
